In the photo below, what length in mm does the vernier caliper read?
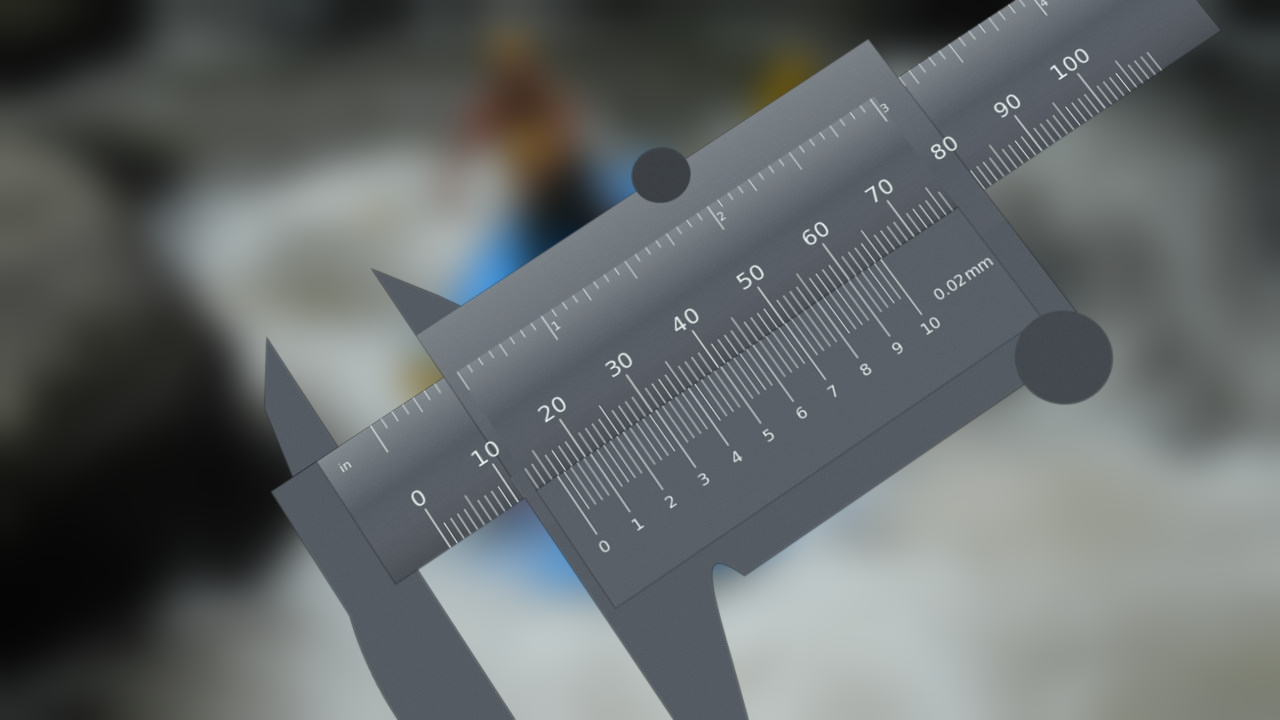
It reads 15.8 mm
